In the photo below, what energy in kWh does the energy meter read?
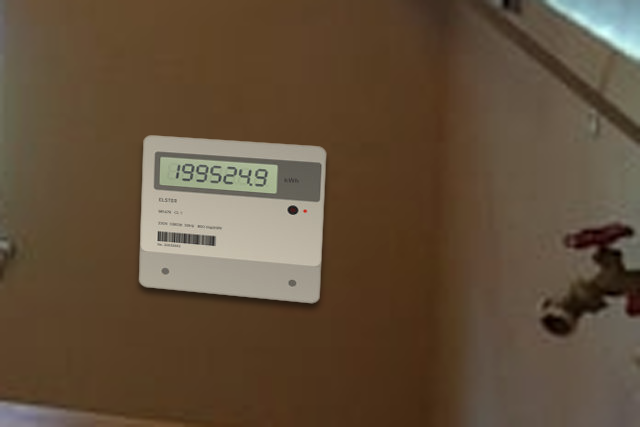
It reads 199524.9 kWh
